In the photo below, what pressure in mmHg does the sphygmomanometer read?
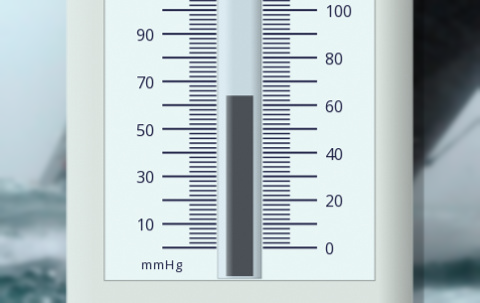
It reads 64 mmHg
